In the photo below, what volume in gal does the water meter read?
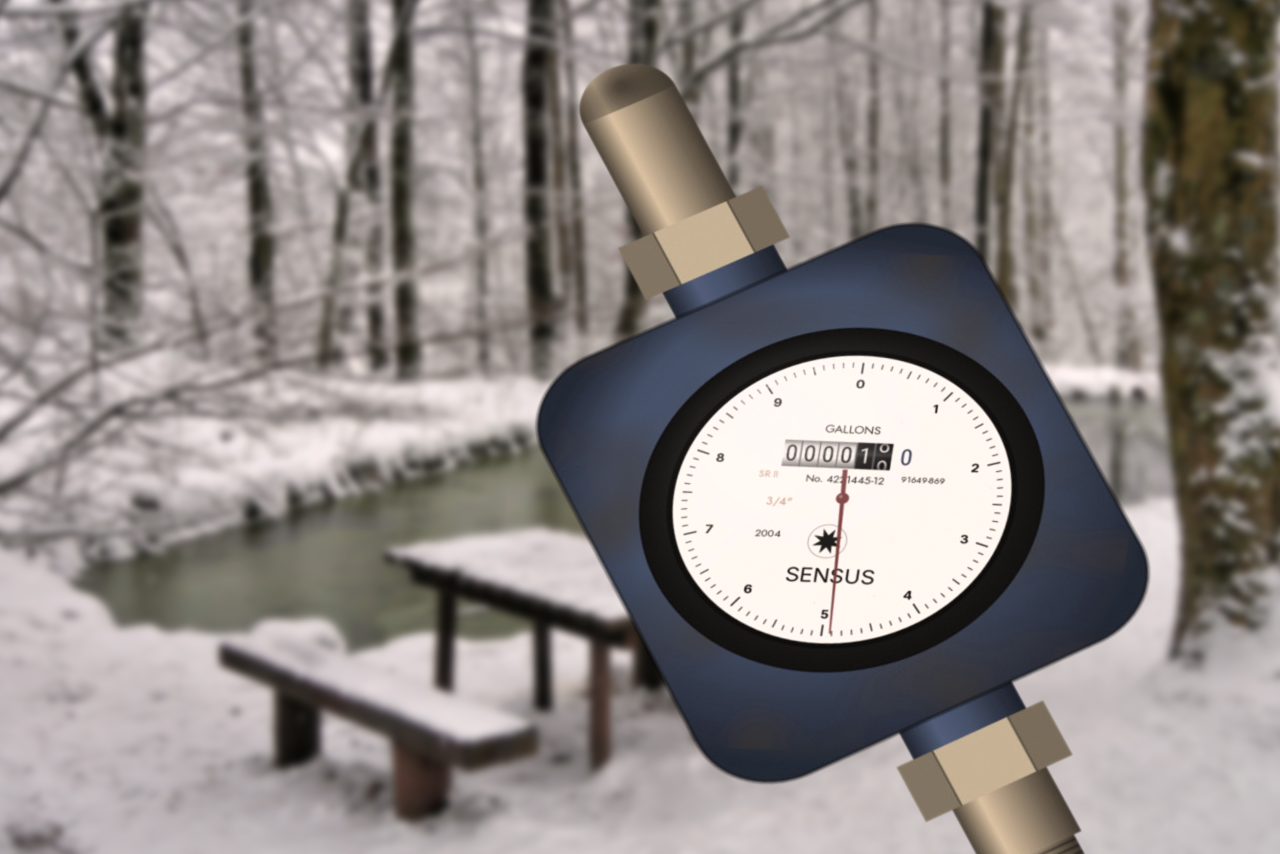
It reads 184.9 gal
